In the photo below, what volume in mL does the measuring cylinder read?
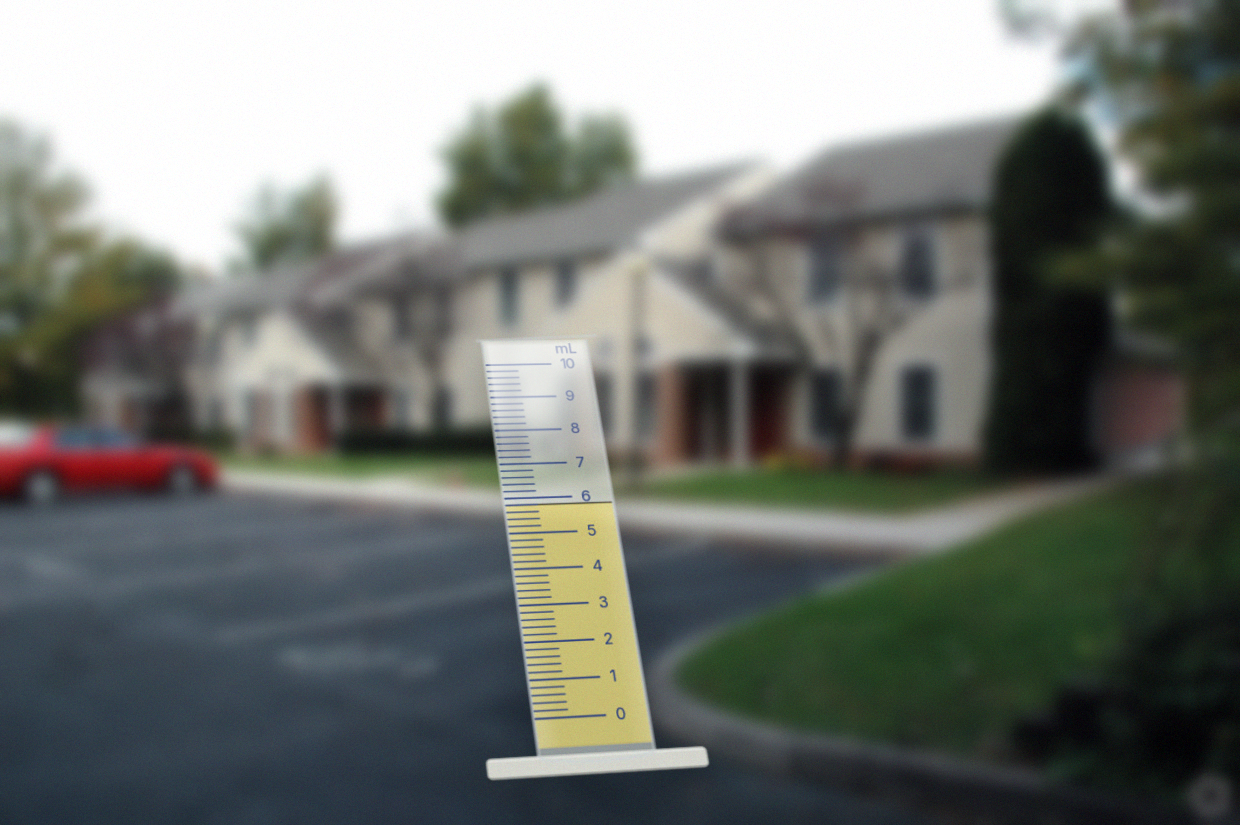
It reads 5.8 mL
